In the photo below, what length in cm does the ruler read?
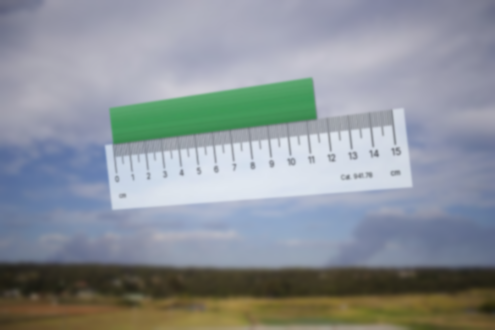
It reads 11.5 cm
